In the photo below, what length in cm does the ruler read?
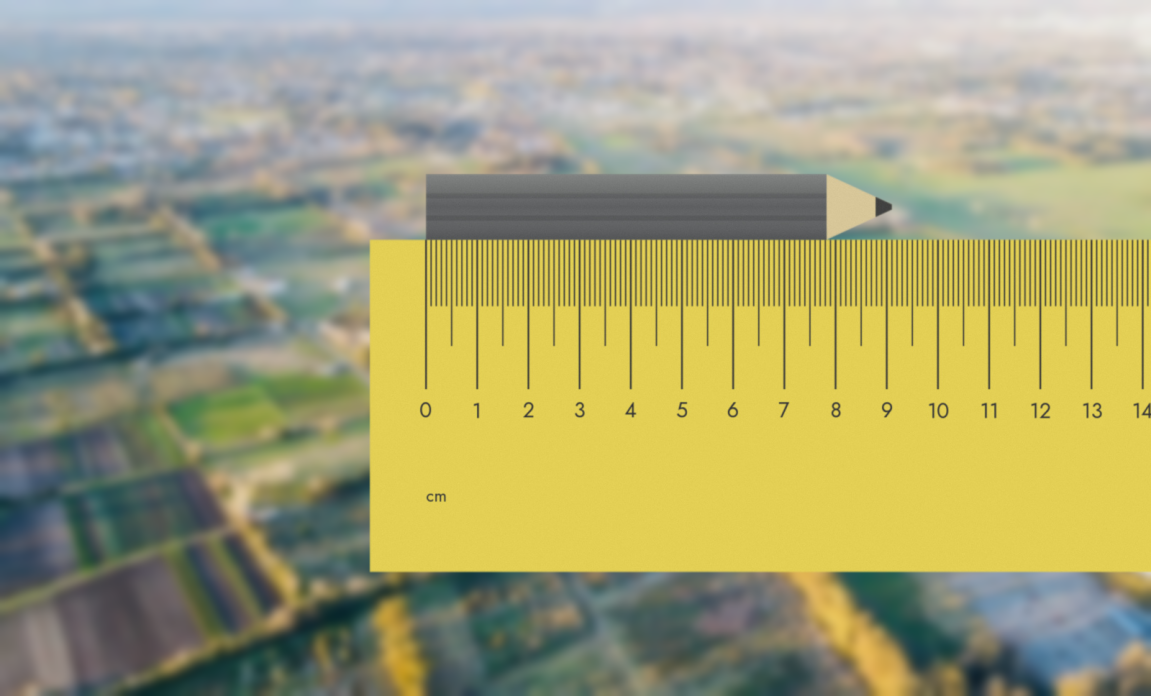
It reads 9.1 cm
